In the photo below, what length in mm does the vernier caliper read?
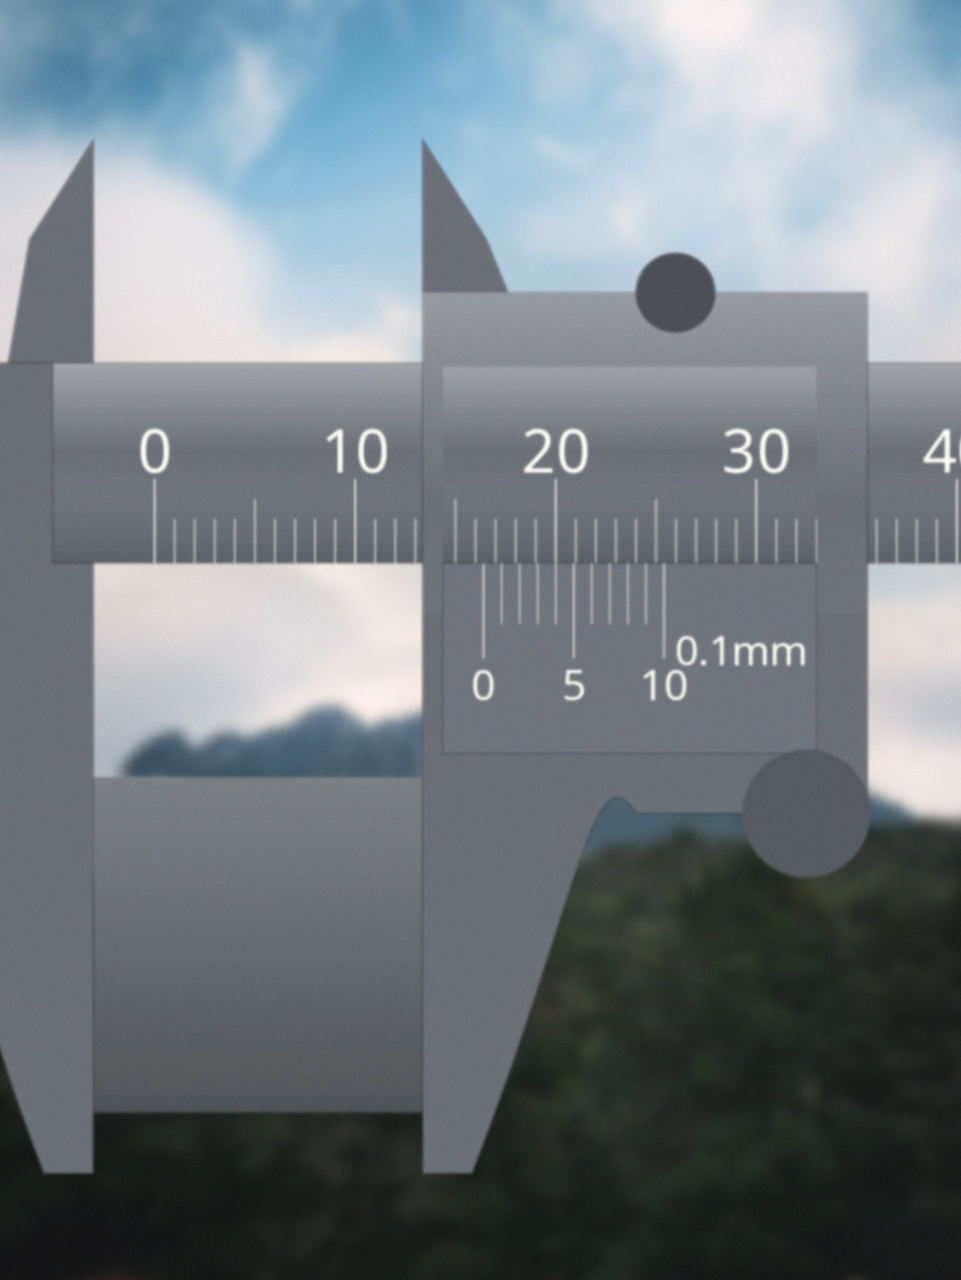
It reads 16.4 mm
